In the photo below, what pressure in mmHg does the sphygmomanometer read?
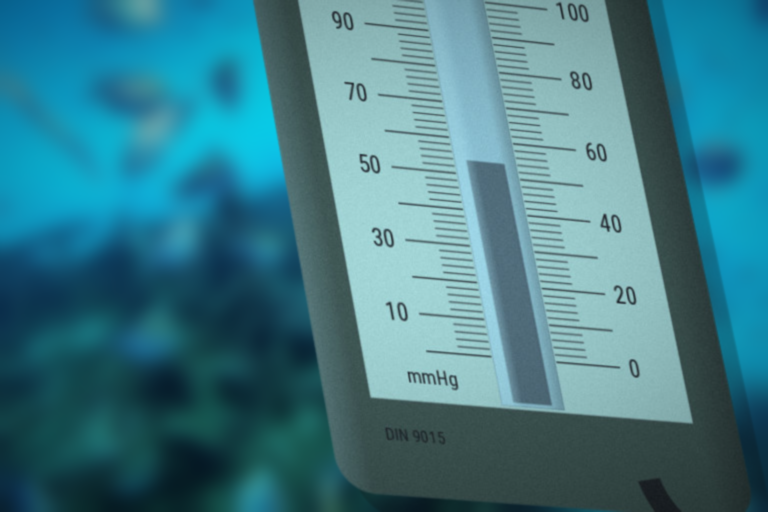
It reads 54 mmHg
